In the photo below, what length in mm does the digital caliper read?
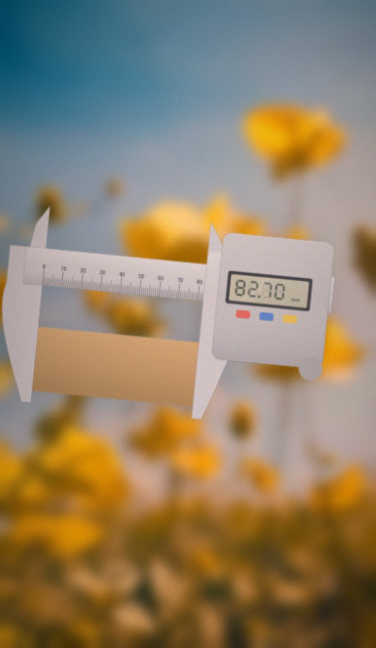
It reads 82.70 mm
